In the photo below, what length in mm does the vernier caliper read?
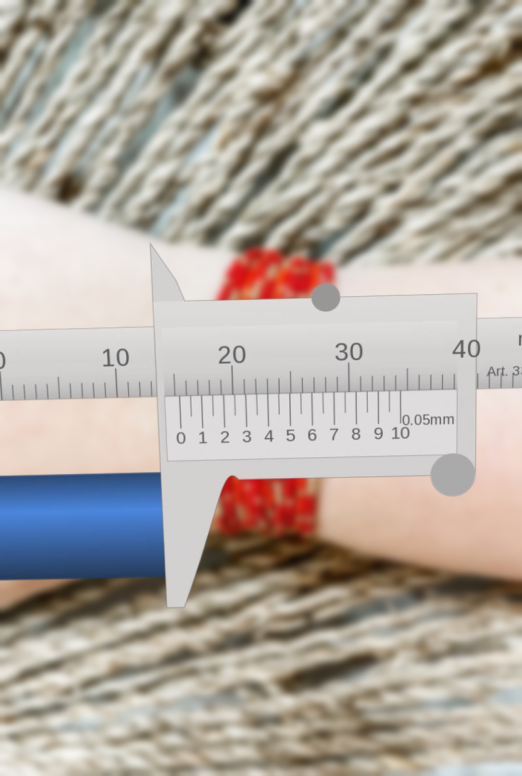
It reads 15.4 mm
